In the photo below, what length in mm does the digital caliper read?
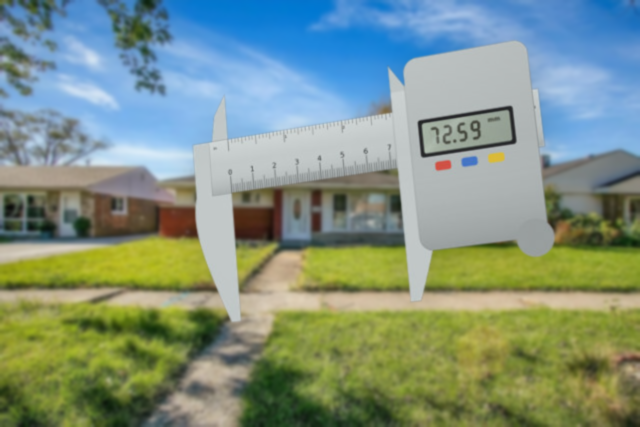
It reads 72.59 mm
